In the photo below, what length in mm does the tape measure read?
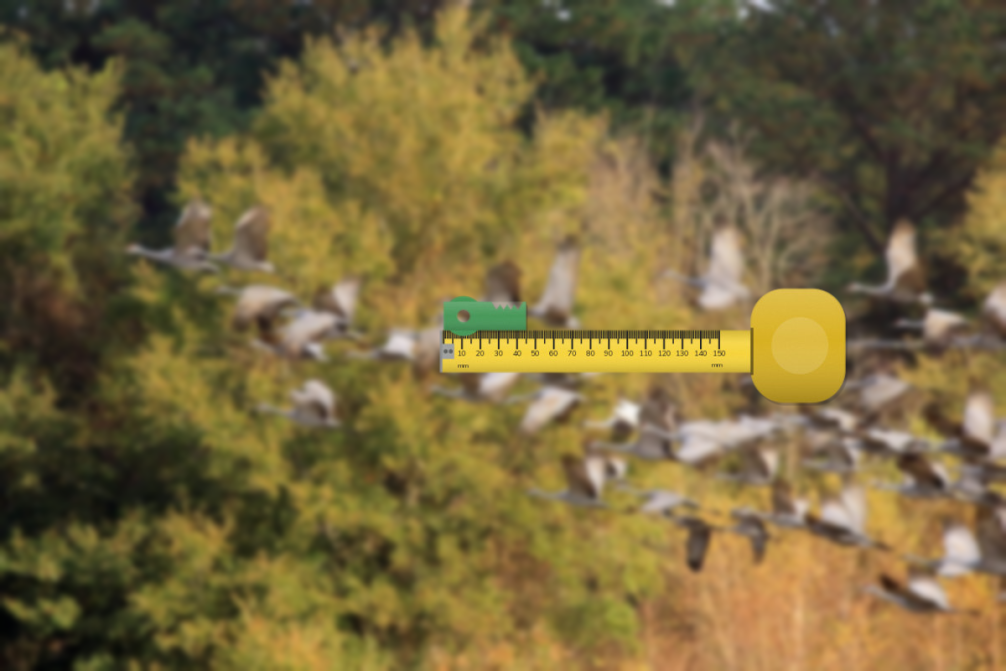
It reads 45 mm
